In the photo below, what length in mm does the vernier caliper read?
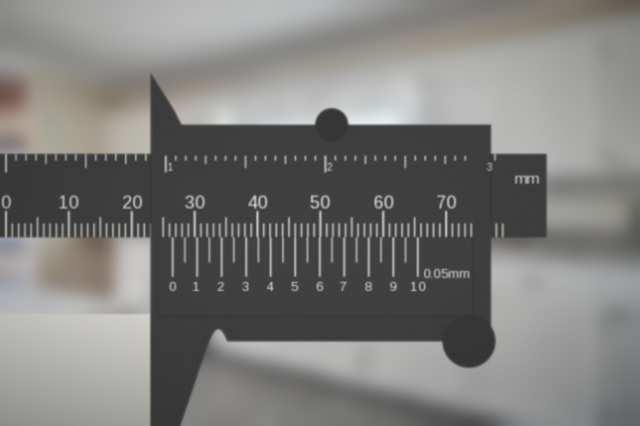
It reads 26.5 mm
